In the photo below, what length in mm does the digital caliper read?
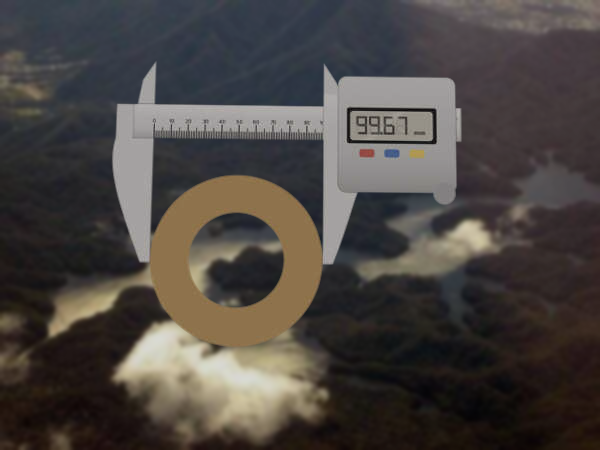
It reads 99.67 mm
